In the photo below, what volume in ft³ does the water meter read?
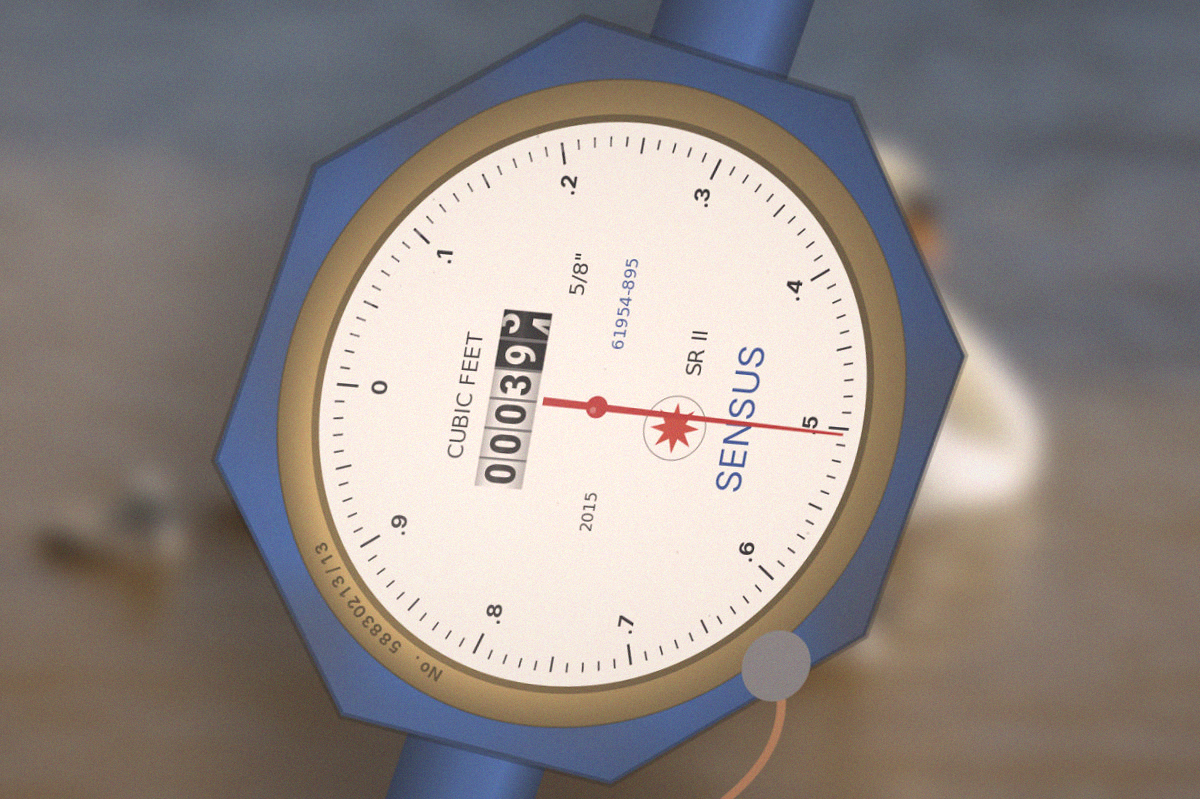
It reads 393.50 ft³
